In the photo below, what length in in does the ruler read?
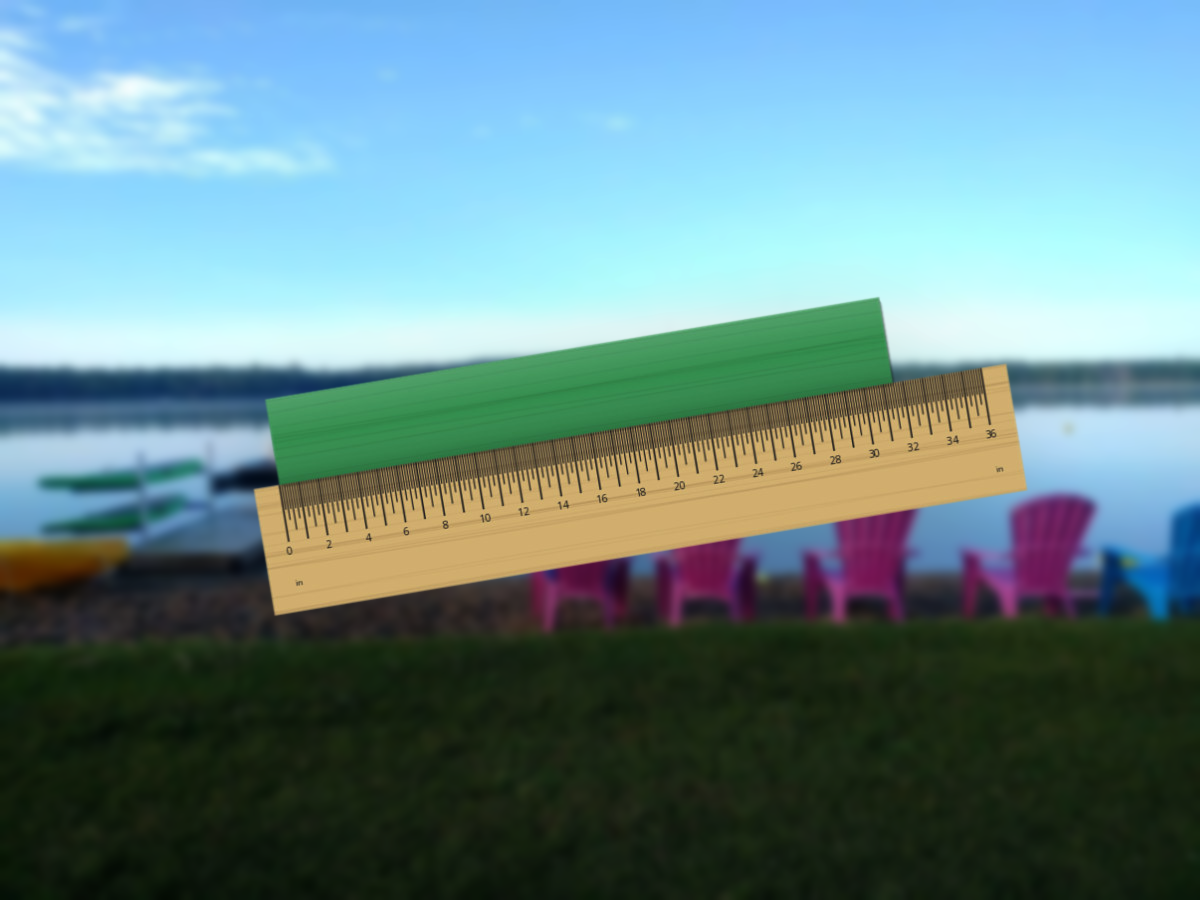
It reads 31.5 in
